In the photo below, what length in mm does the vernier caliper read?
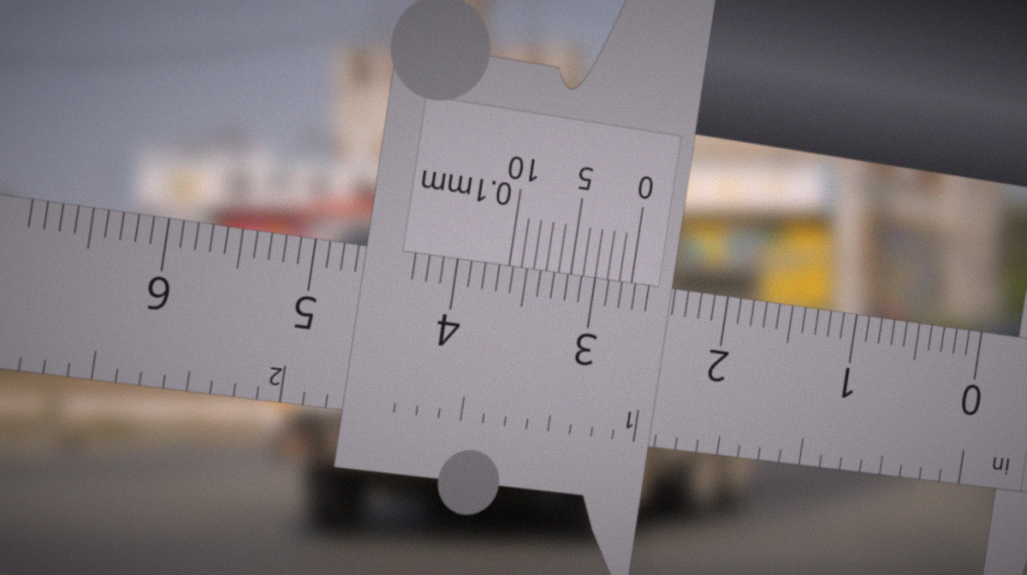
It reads 27.3 mm
